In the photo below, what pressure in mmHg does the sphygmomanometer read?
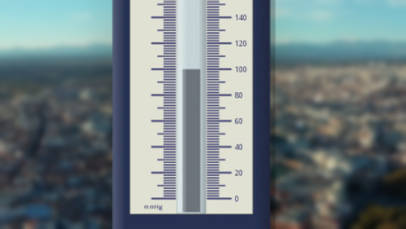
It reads 100 mmHg
